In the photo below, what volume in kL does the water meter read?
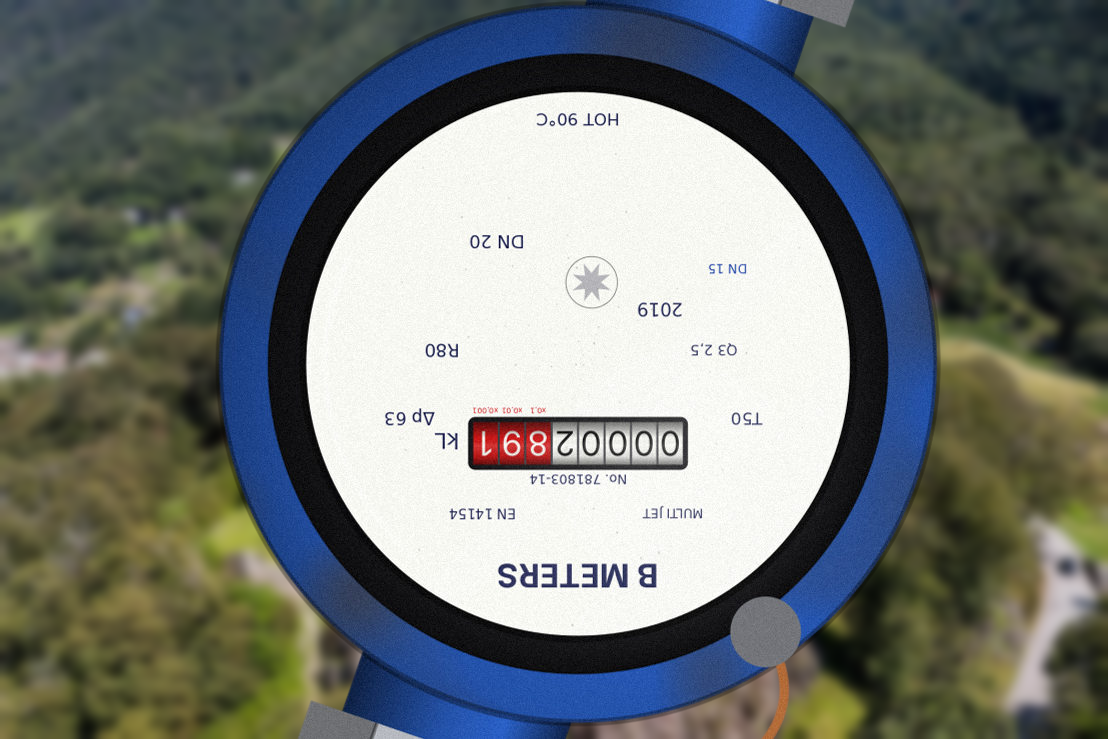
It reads 2.891 kL
